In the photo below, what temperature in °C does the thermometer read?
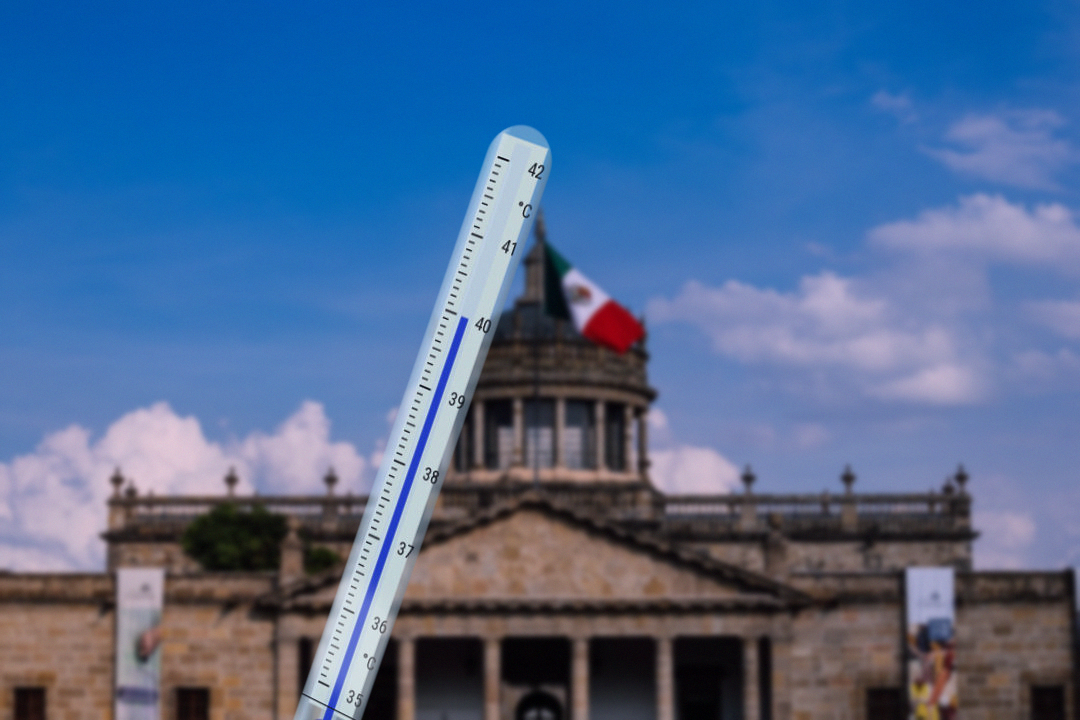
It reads 40 °C
